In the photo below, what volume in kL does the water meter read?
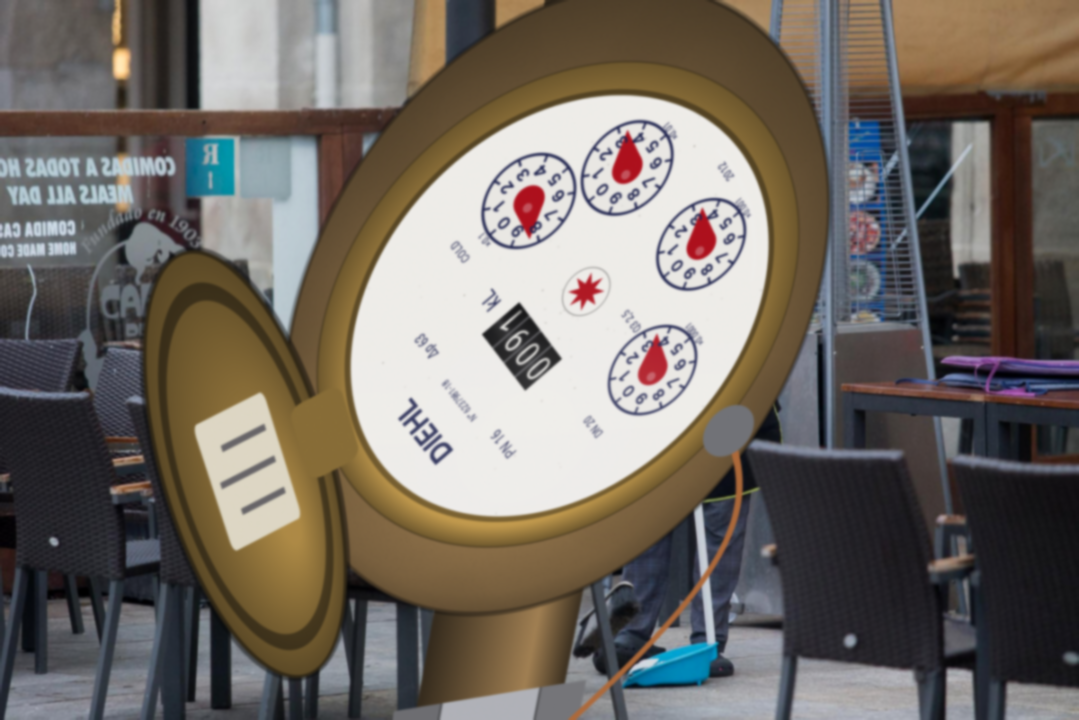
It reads 90.8333 kL
